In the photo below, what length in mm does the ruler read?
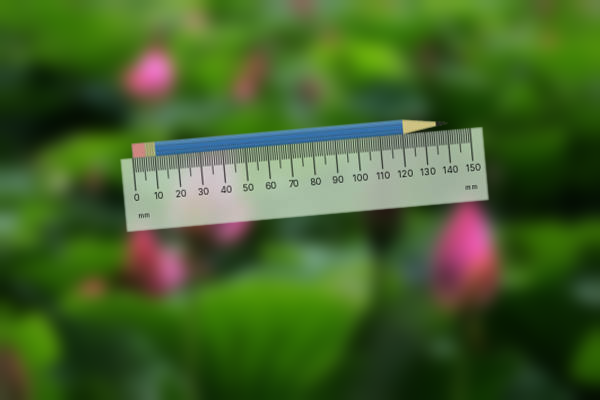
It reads 140 mm
